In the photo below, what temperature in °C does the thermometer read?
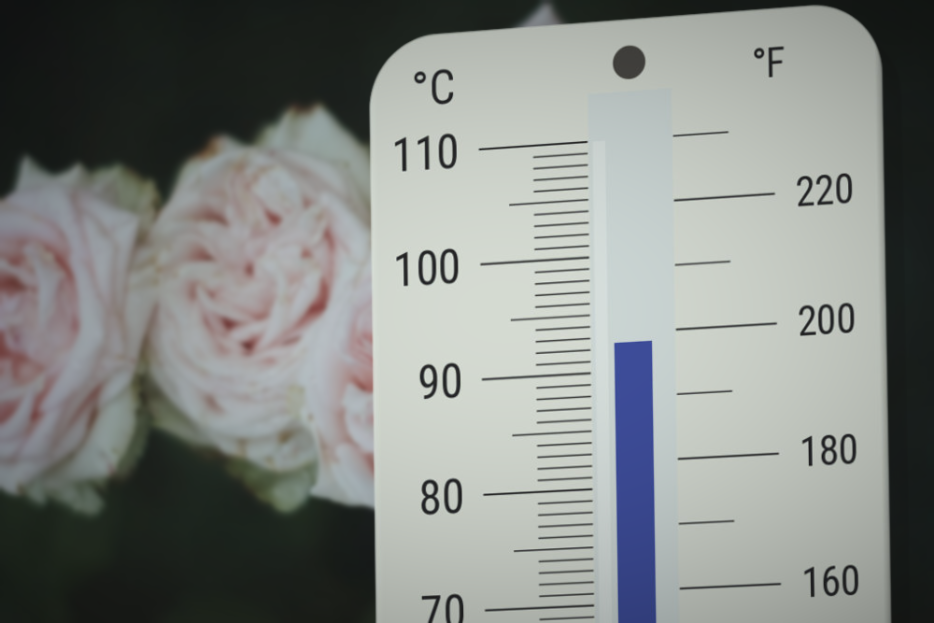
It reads 92.5 °C
